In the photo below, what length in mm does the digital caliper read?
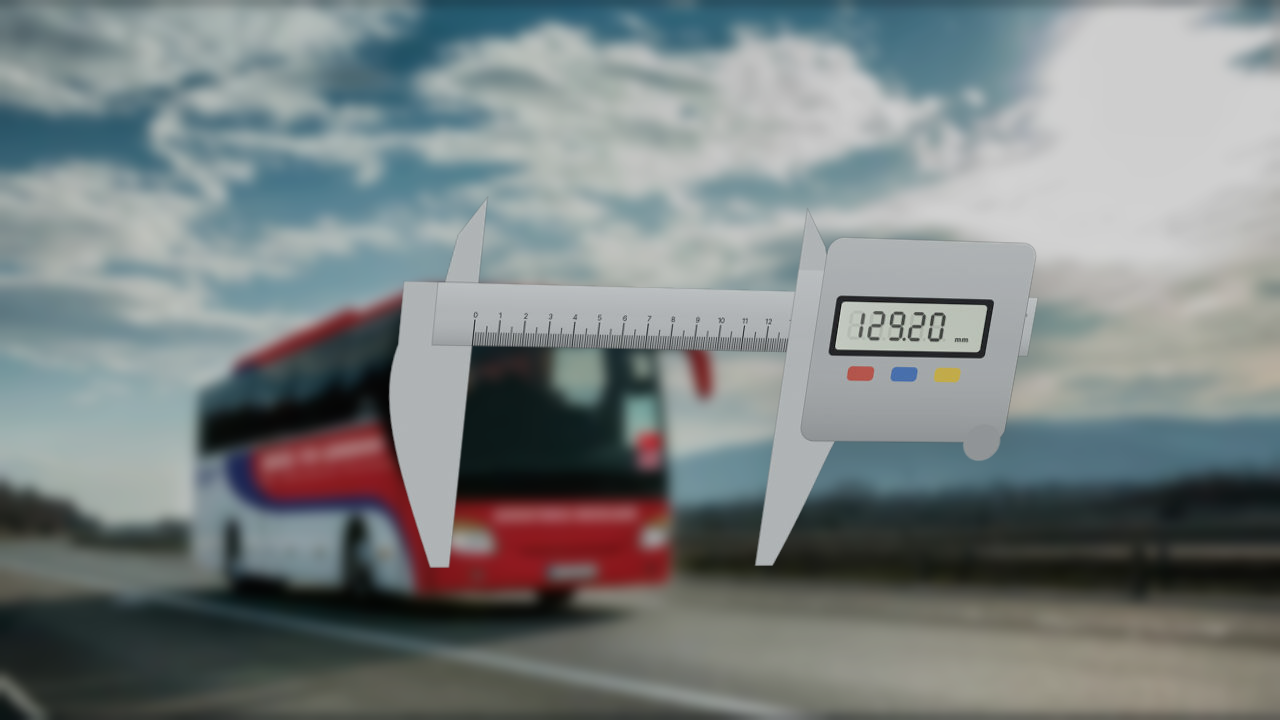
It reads 129.20 mm
